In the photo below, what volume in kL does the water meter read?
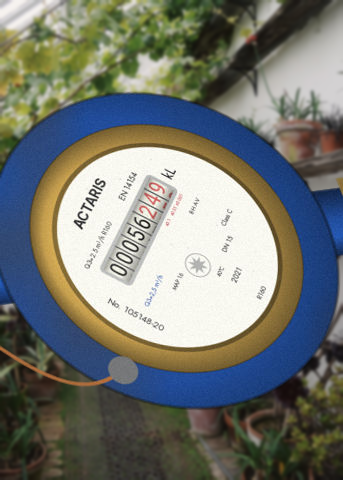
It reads 56.249 kL
